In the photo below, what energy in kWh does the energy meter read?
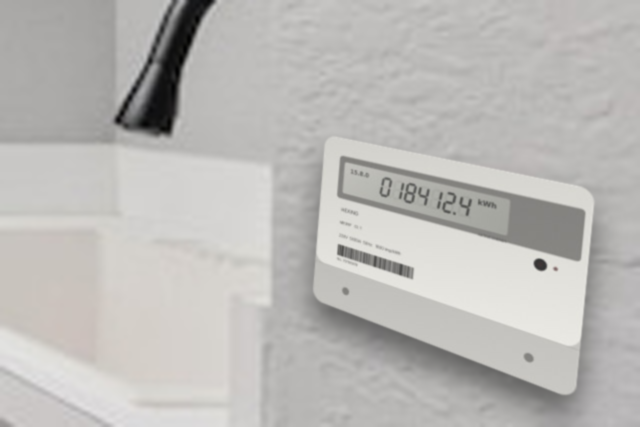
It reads 18412.4 kWh
